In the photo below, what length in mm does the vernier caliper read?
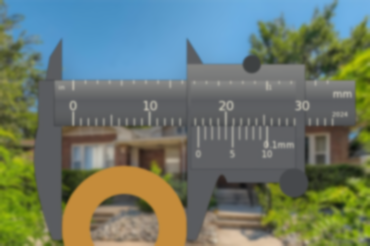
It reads 16.4 mm
